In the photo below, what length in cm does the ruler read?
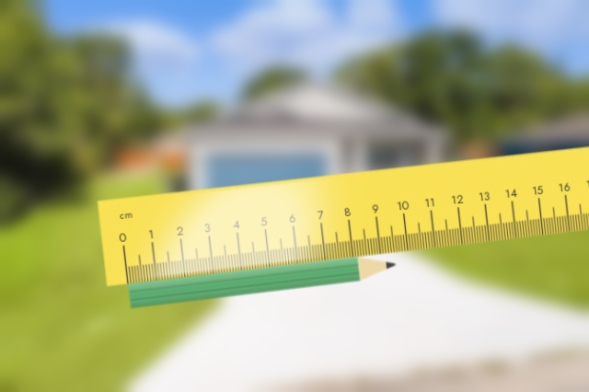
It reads 9.5 cm
